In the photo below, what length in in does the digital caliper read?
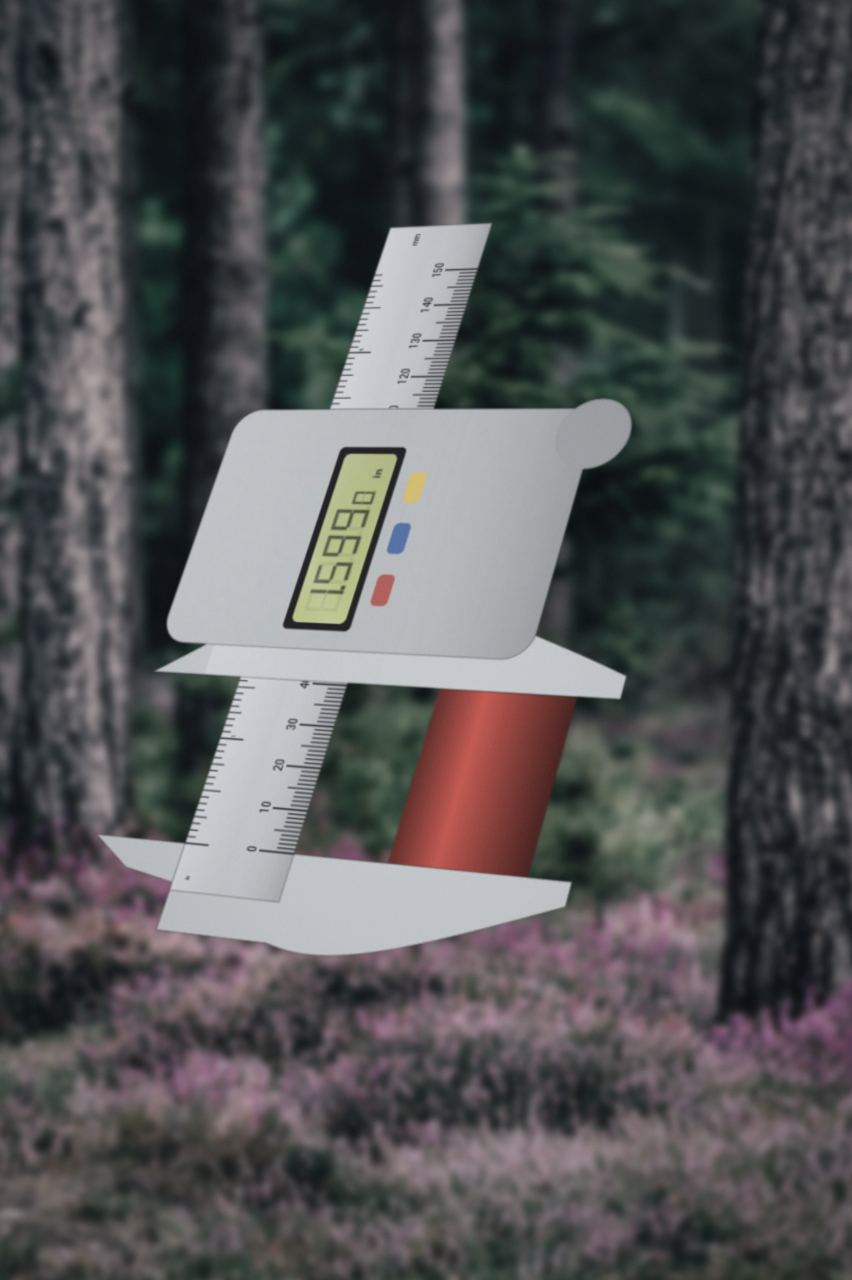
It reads 1.5990 in
